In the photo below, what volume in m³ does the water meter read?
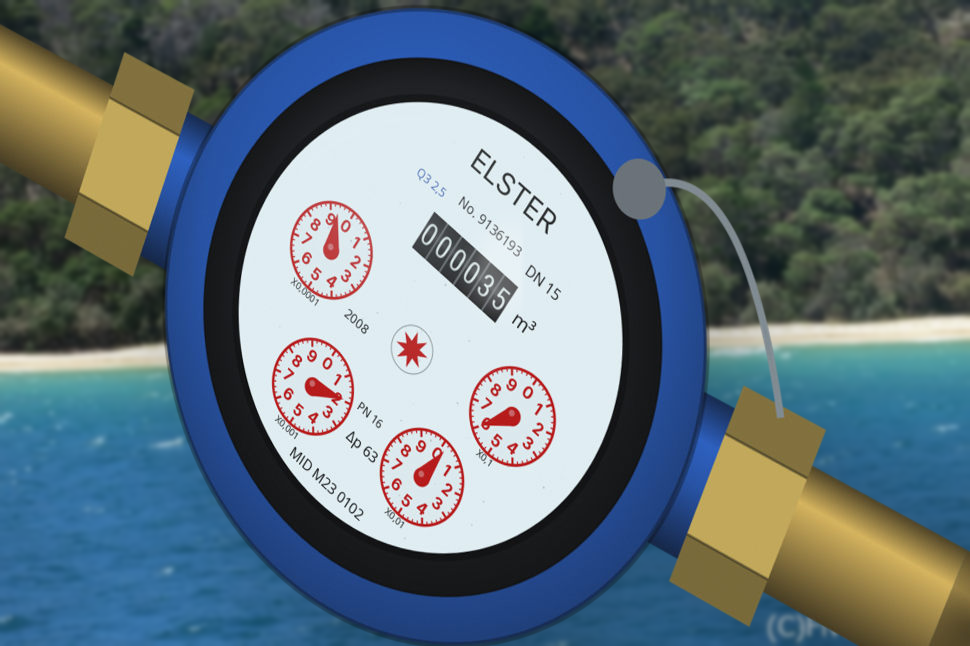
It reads 35.6019 m³
